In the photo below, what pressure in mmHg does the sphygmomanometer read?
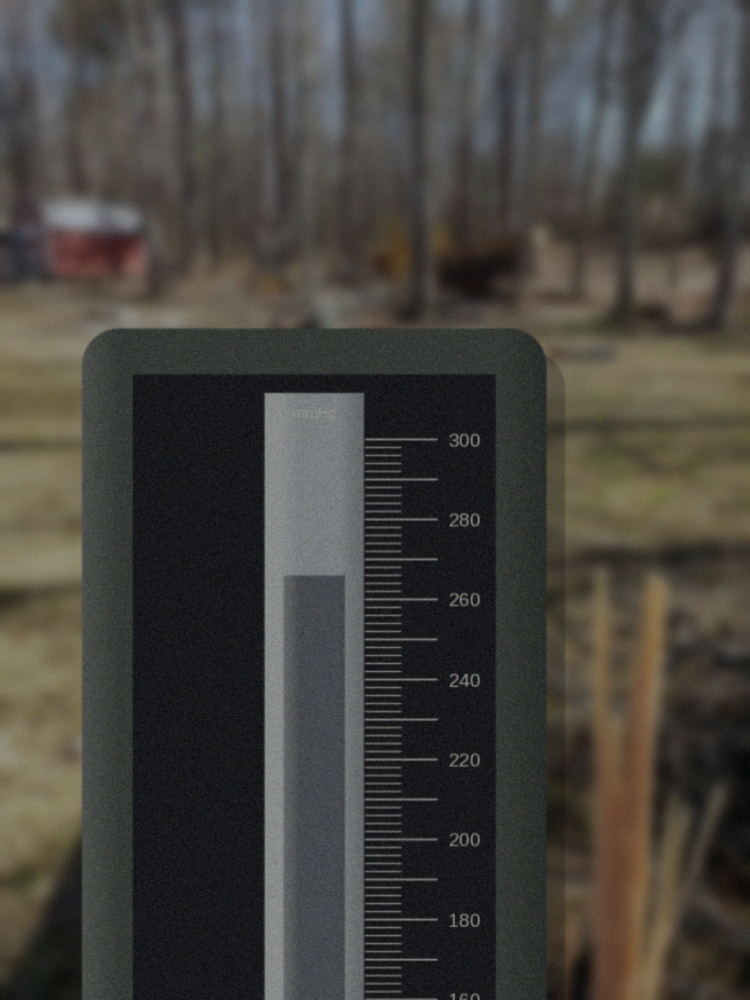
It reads 266 mmHg
